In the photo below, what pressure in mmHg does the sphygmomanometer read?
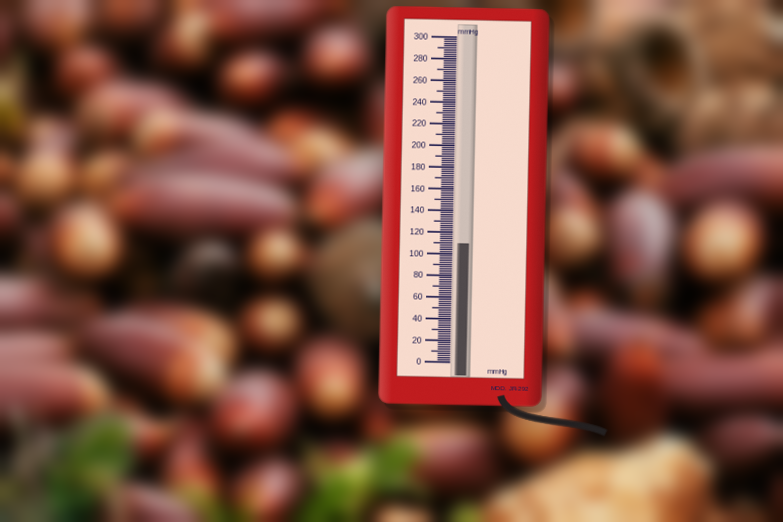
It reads 110 mmHg
